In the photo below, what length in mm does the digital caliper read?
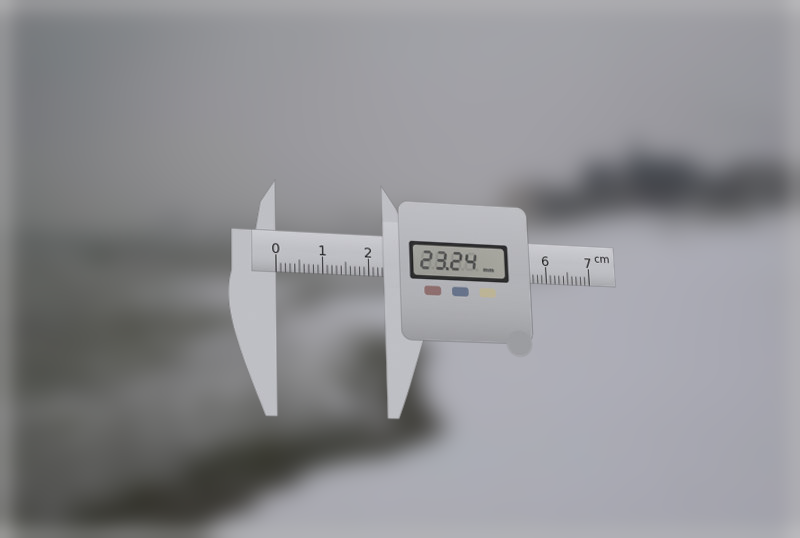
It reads 23.24 mm
